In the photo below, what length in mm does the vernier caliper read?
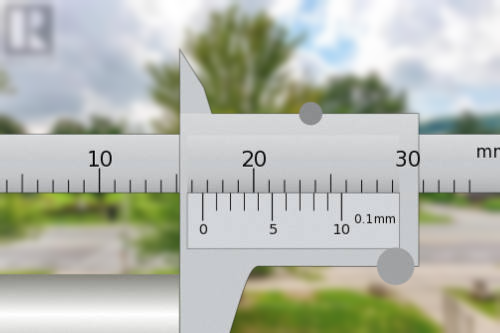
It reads 16.7 mm
